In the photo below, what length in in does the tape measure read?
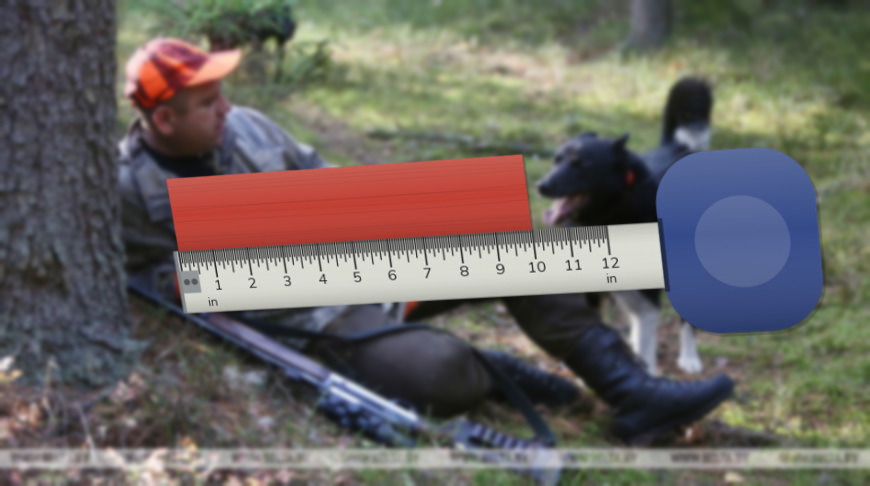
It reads 10 in
